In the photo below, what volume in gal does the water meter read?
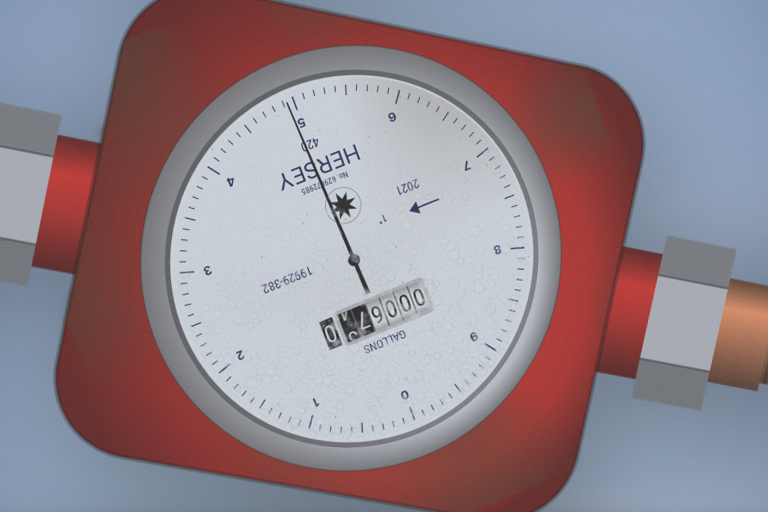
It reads 6734.9 gal
